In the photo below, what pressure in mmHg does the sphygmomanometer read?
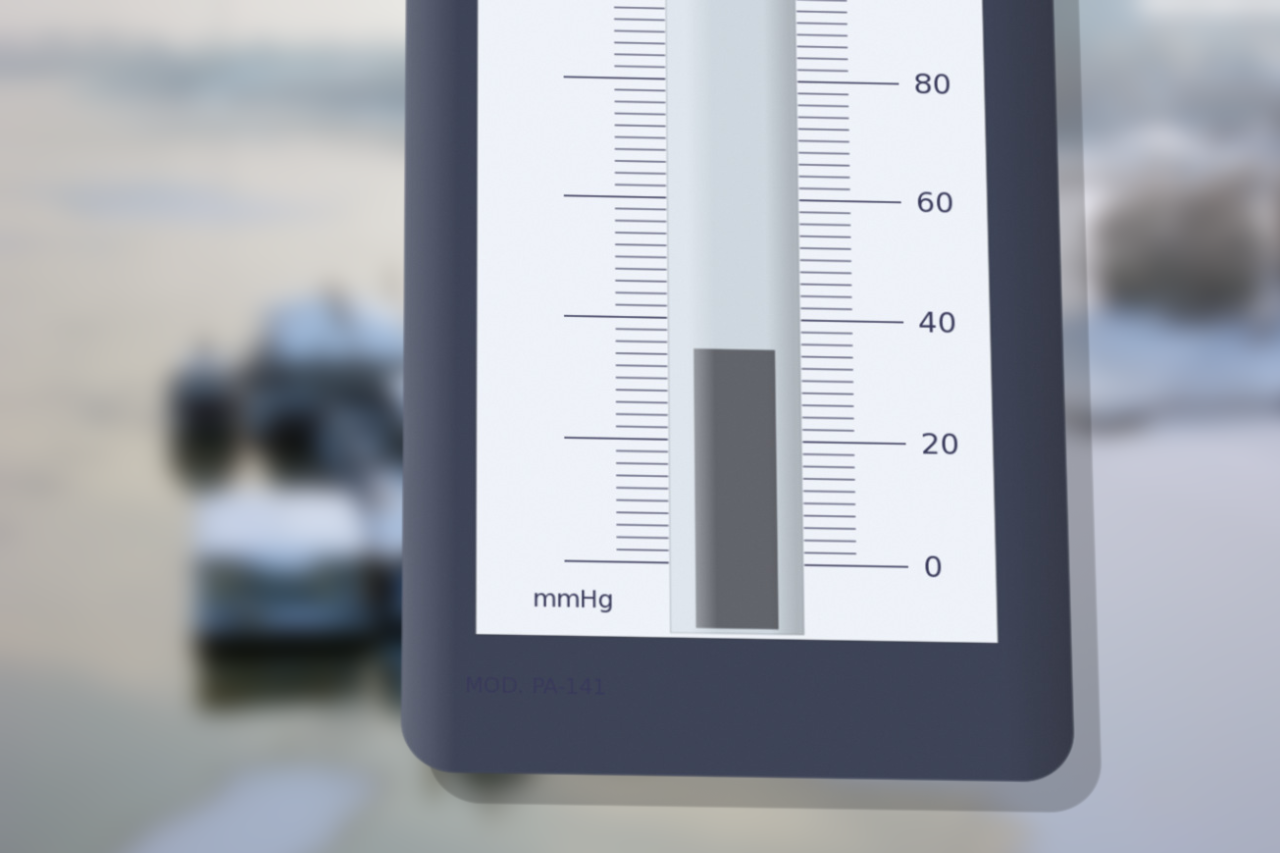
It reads 35 mmHg
